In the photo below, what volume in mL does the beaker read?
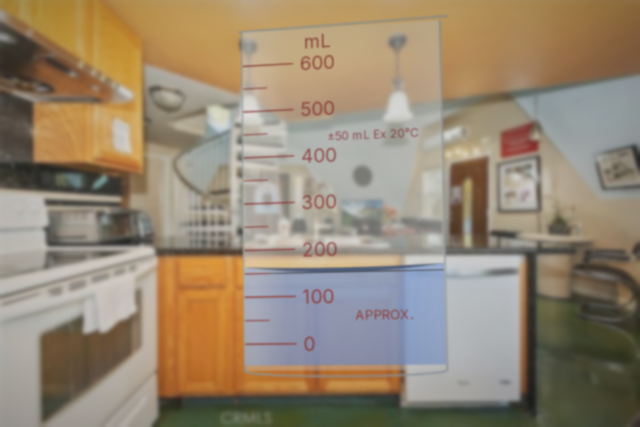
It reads 150 mL
